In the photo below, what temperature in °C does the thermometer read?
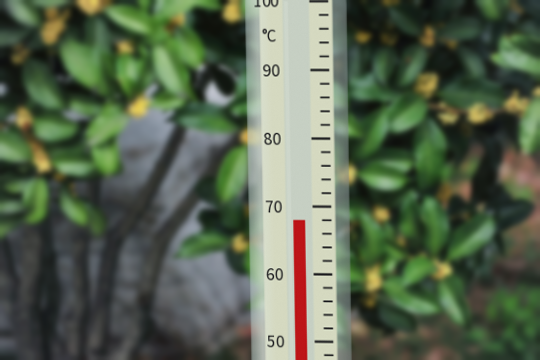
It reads 68 °C
